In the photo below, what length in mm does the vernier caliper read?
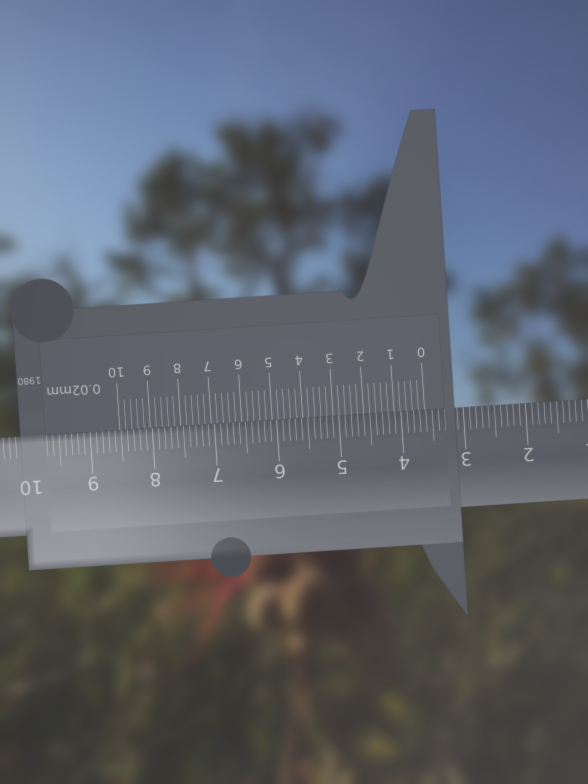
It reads 36.2 mm
